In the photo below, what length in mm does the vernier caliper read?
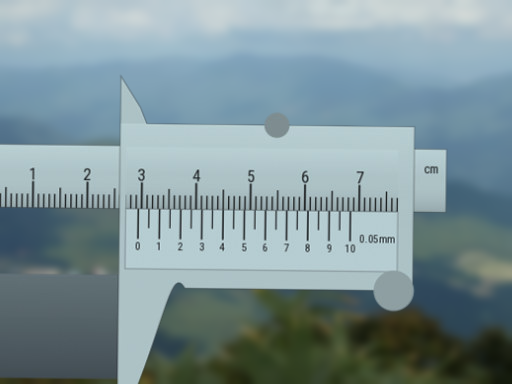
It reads 29.4 mm
